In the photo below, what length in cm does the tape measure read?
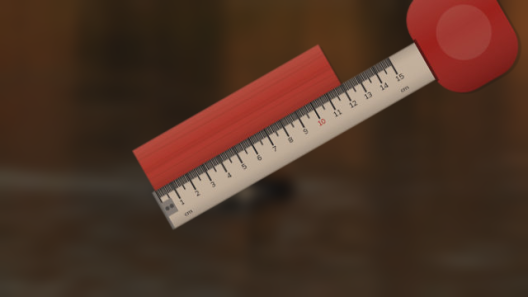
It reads 12 cm
